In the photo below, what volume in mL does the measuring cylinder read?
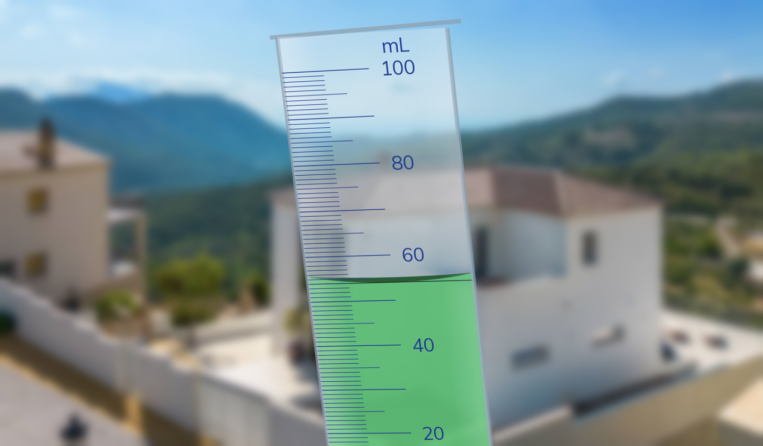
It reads 54 mL
